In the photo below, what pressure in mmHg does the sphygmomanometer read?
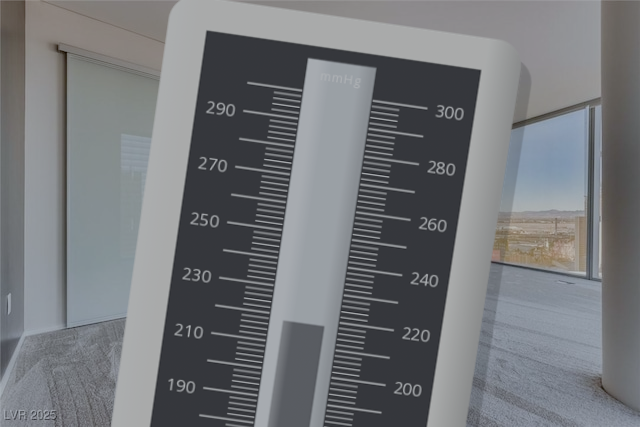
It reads 218 mmHg
